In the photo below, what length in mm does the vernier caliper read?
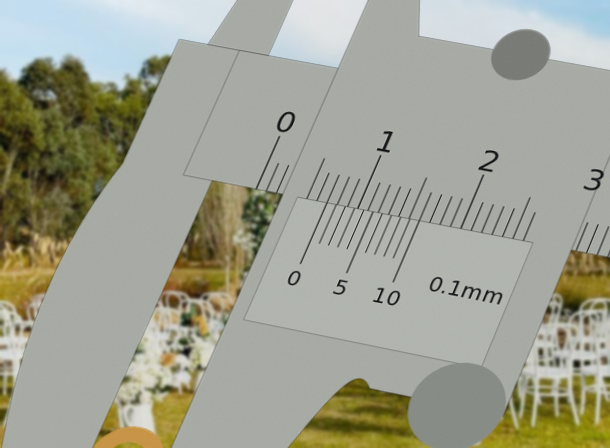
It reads 7.0 mm
